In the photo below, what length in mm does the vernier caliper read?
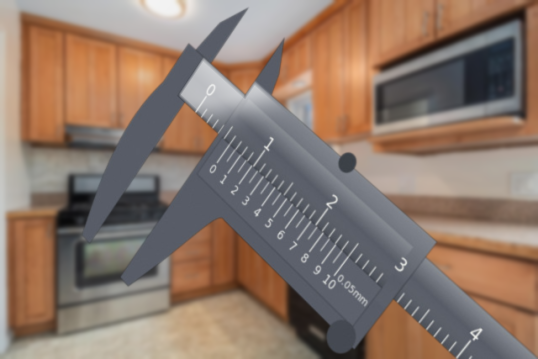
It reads 6.0 mm
